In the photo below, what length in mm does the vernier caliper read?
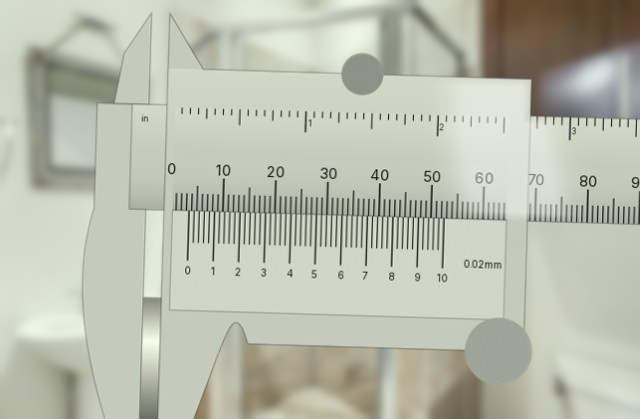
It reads 3.5 mm
